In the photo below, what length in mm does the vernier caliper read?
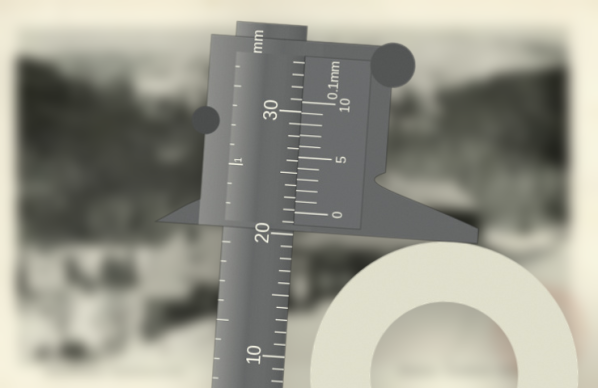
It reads 21.8 mm
